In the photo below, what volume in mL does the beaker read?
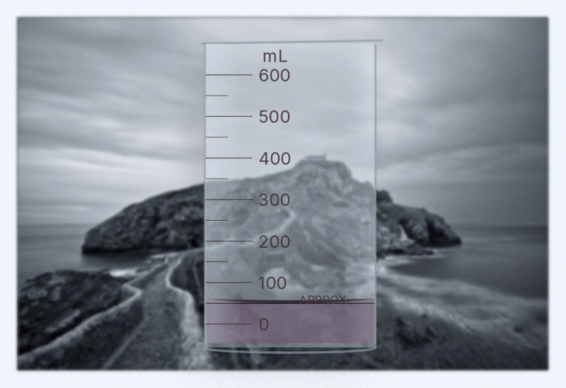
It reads 50 mL
